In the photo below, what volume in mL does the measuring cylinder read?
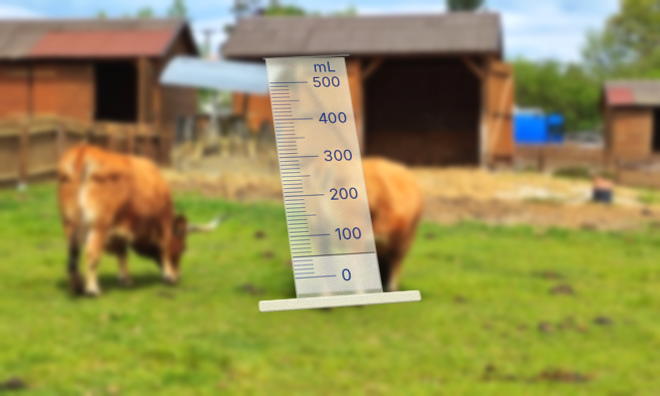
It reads 50 mL
